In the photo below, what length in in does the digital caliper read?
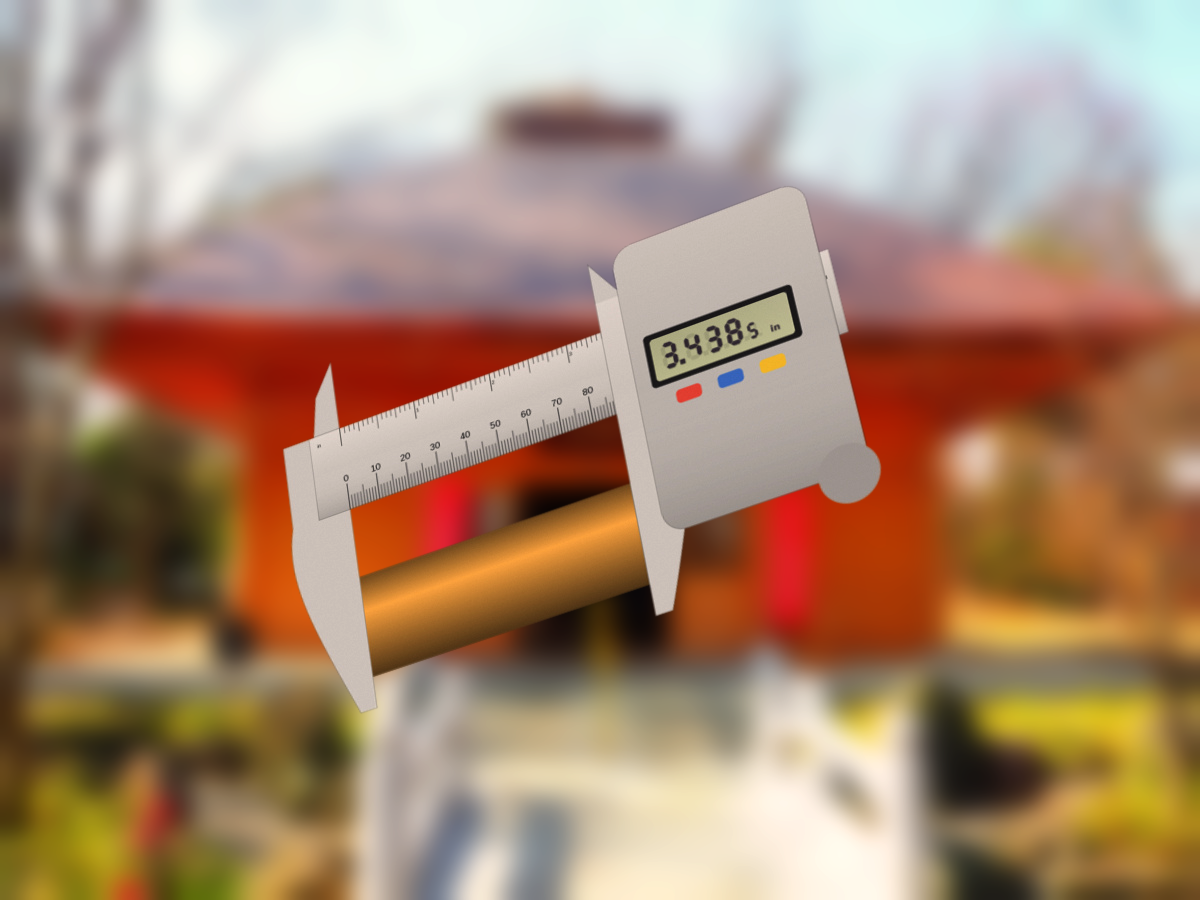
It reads 3.4385 in
